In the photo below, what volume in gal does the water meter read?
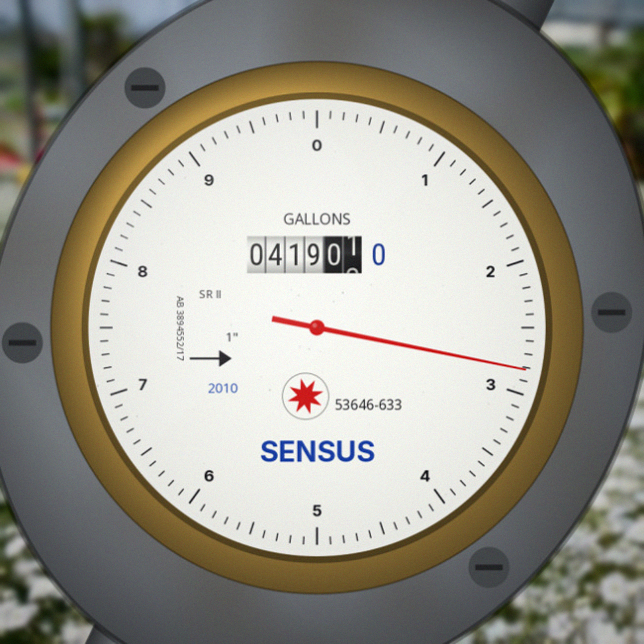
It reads 419012.8 gal
